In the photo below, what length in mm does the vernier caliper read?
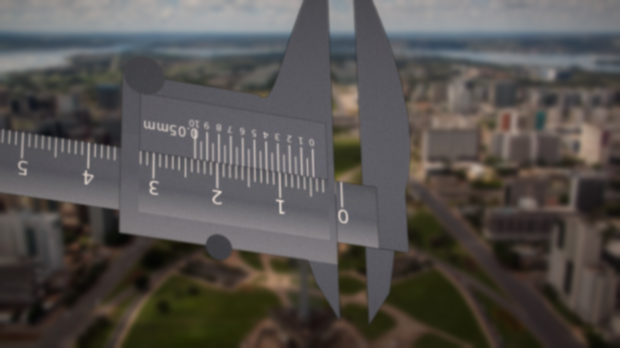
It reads 4.5 mm
